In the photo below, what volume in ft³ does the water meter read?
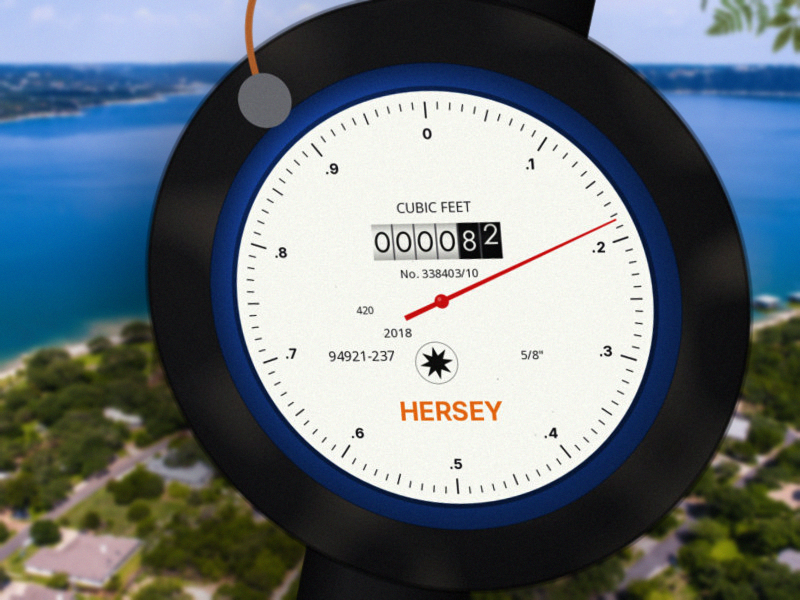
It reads 82.18 ft³
